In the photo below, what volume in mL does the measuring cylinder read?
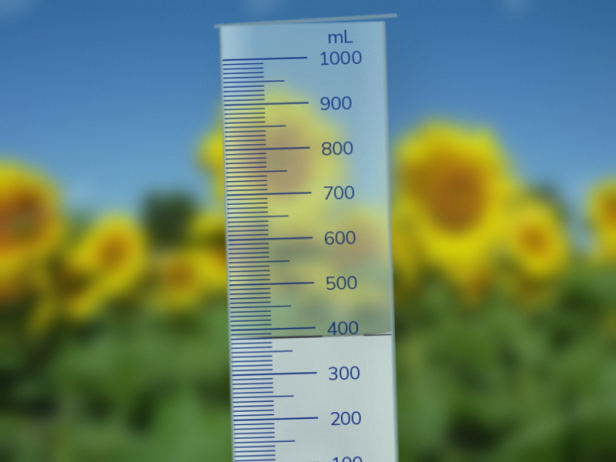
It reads 380 mL
